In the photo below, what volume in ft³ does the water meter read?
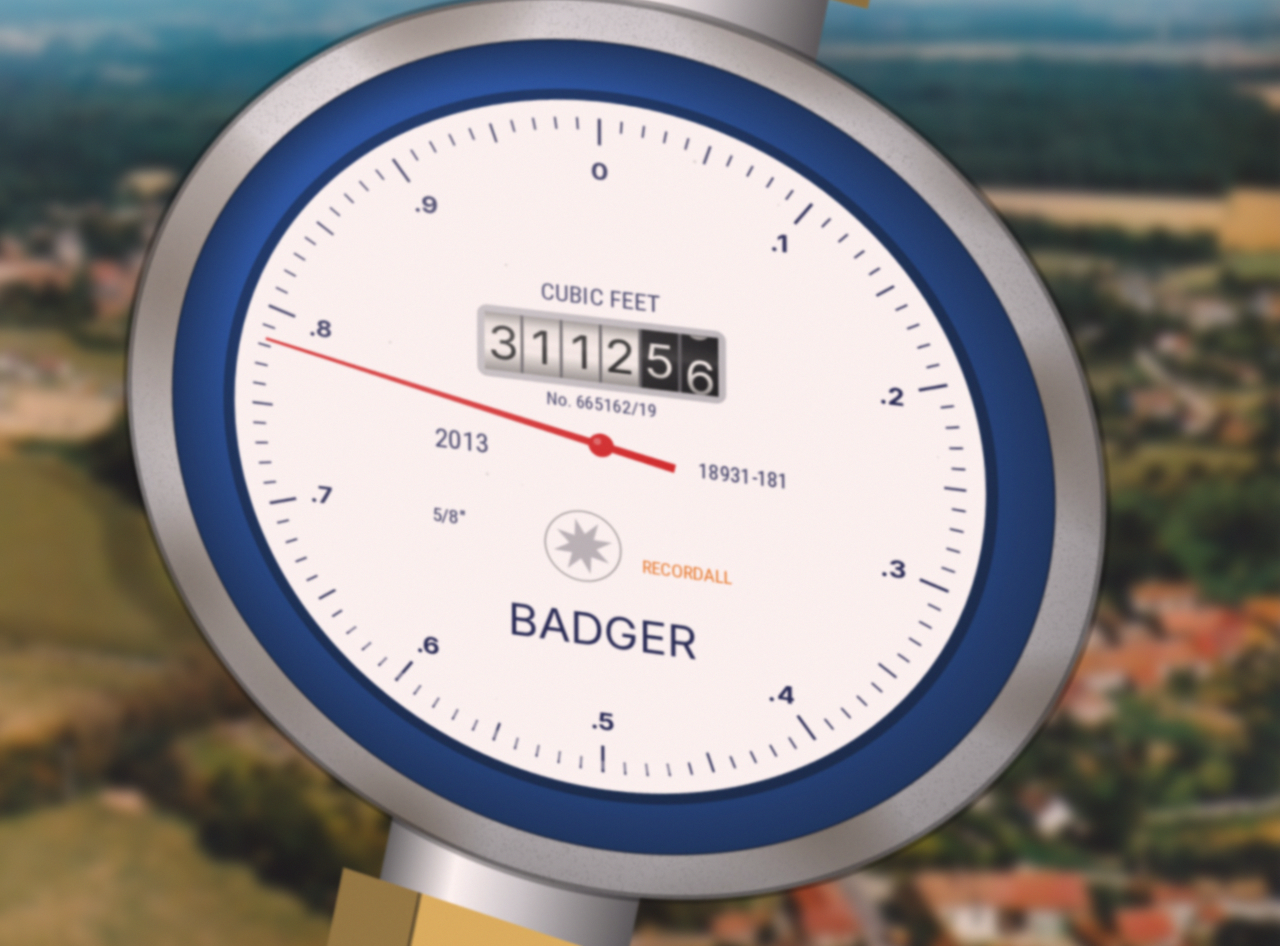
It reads 311255.78 ft³
